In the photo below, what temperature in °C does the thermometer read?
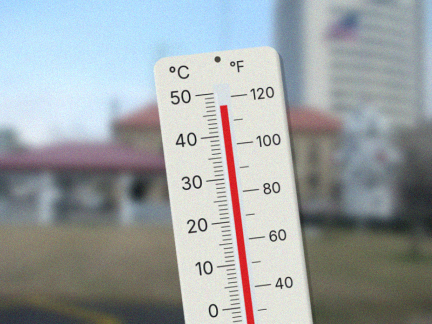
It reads 47 °C
